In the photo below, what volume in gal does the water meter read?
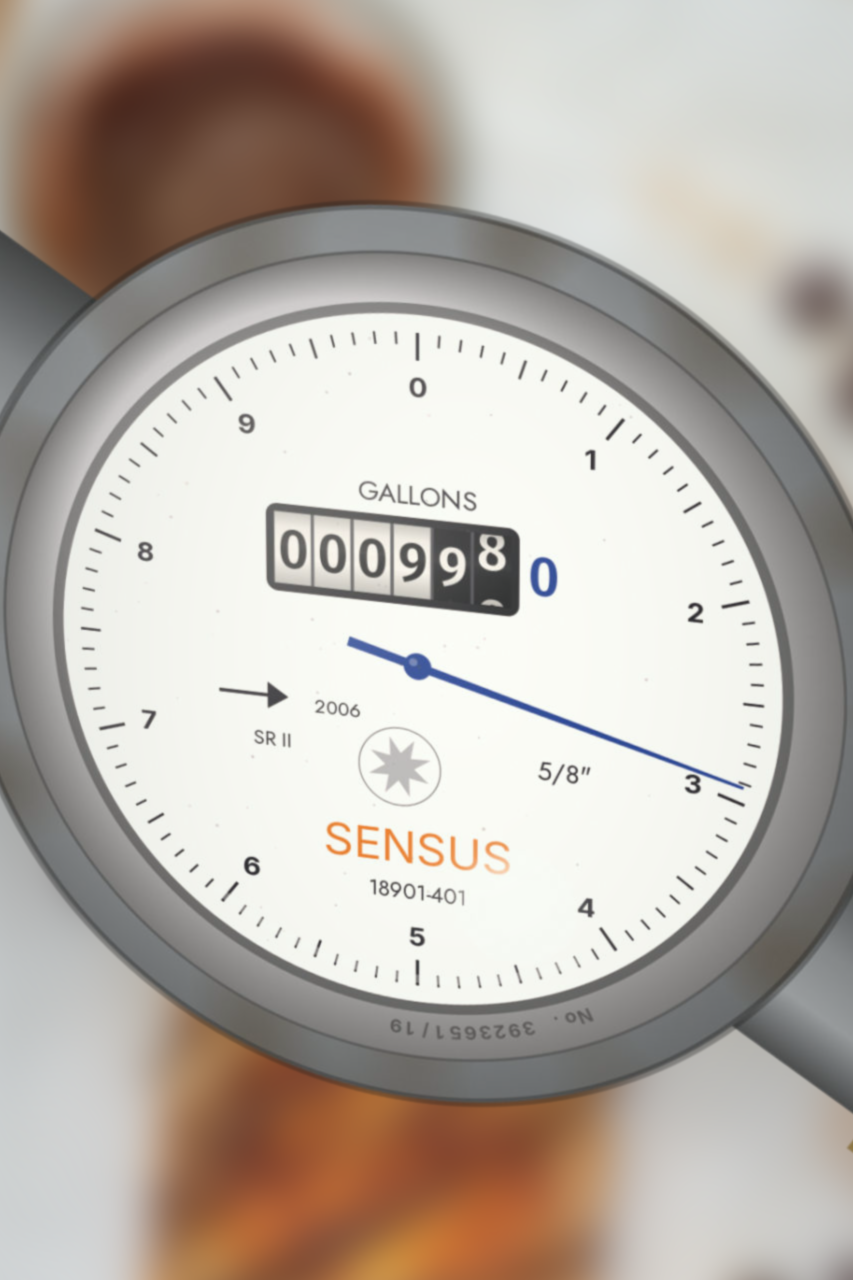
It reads 9982.9 gal
